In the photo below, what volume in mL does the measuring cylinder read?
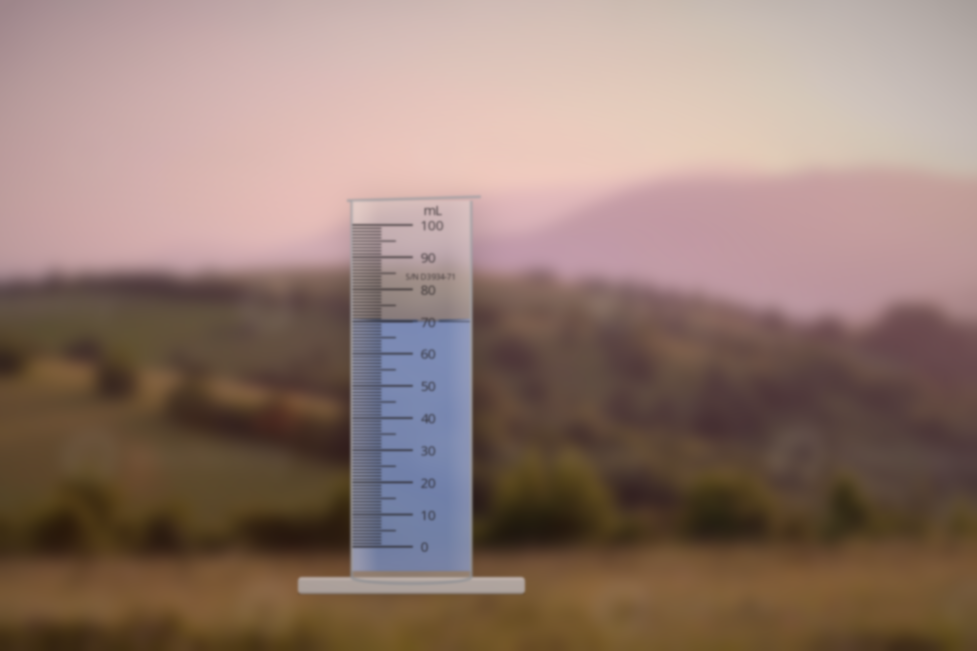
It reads 70 mL
